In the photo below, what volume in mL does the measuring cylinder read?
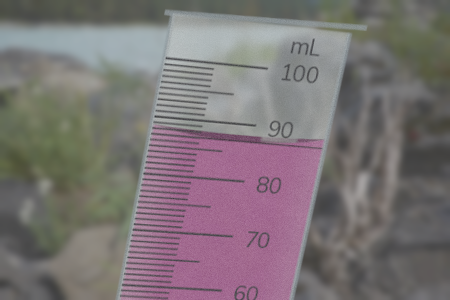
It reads 87 mL
